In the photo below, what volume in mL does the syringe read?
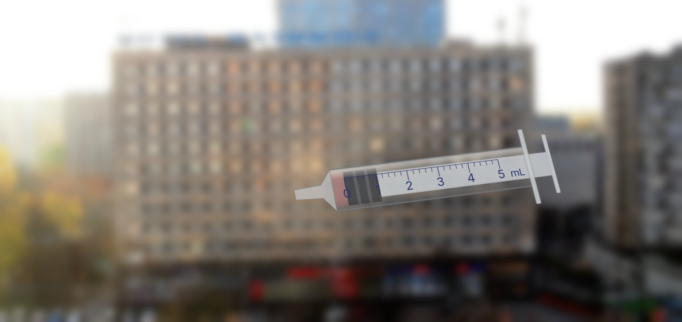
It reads 0 mL
